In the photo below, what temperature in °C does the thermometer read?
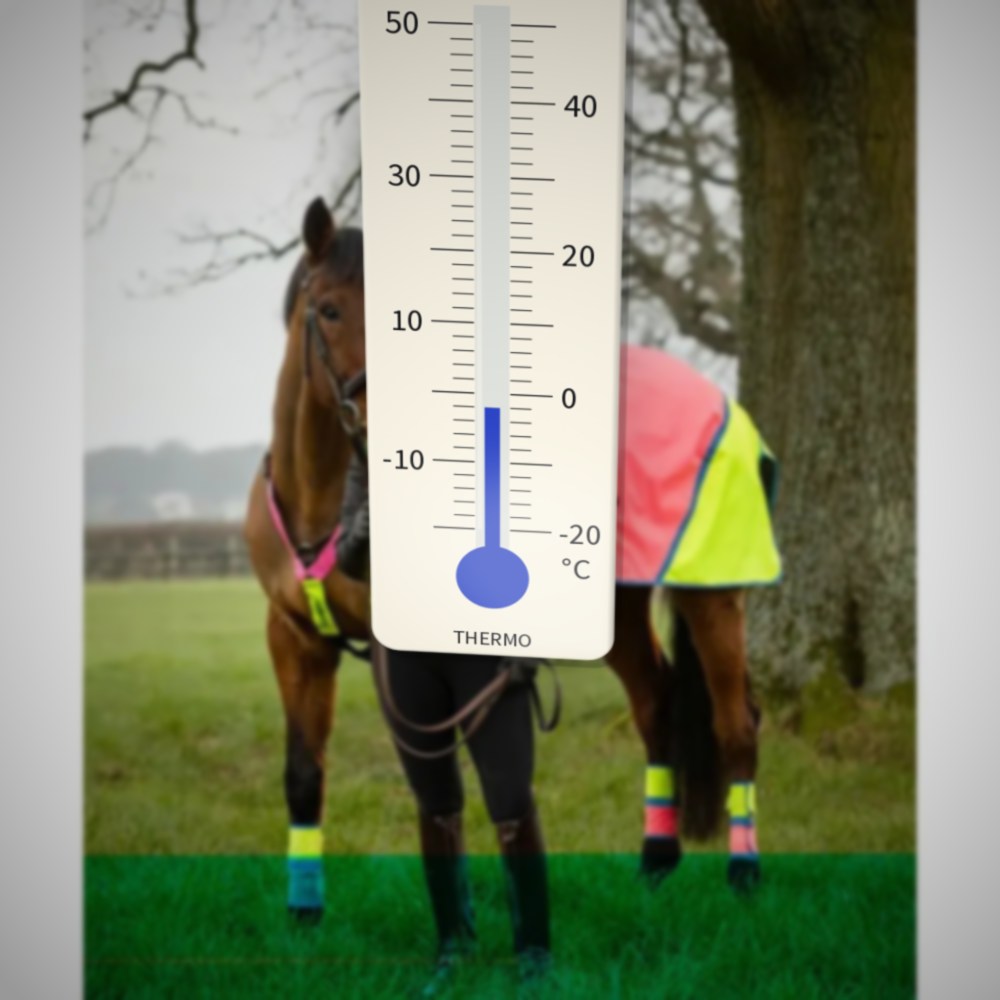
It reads -2 °C
